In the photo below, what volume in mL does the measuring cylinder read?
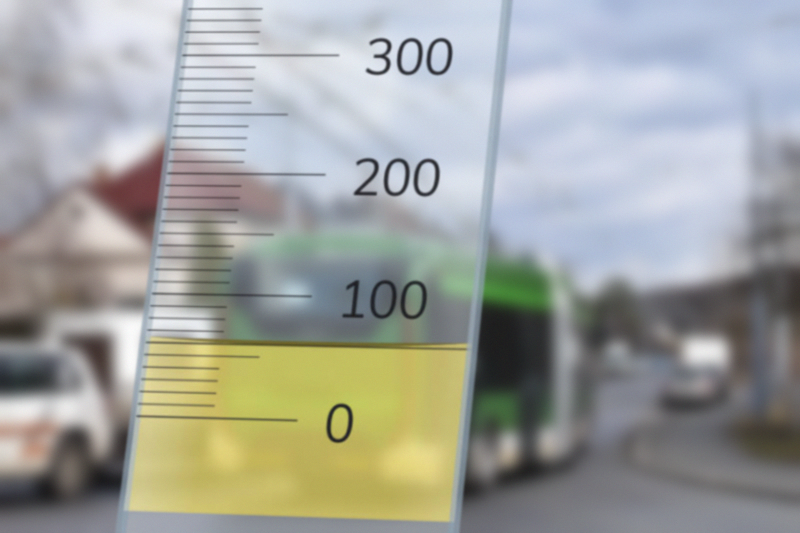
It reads 60 mL
